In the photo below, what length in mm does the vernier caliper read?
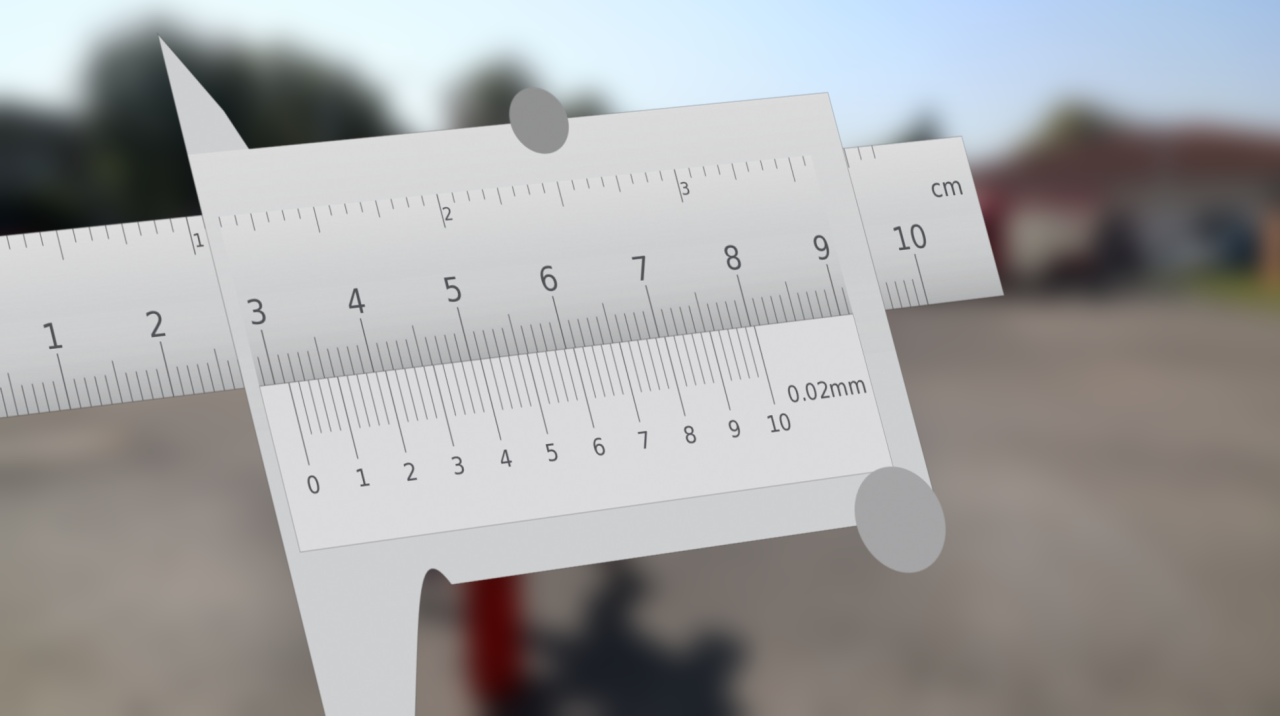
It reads 31.4 mm
